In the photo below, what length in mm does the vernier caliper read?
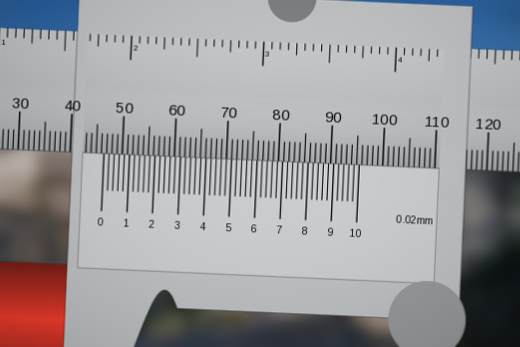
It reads 46.5 mm
